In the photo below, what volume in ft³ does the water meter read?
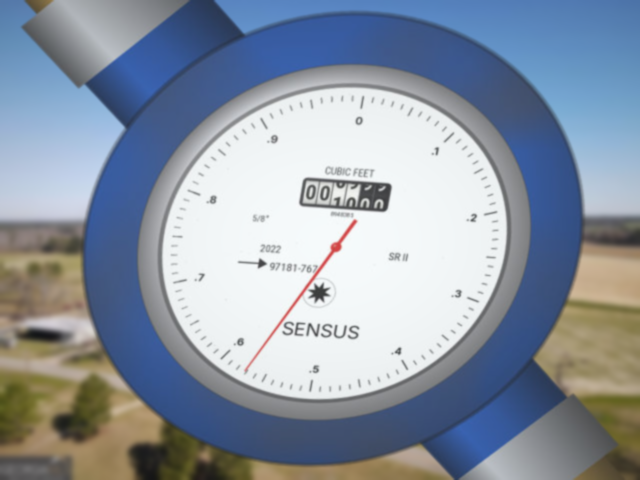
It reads 999.57 ft³
